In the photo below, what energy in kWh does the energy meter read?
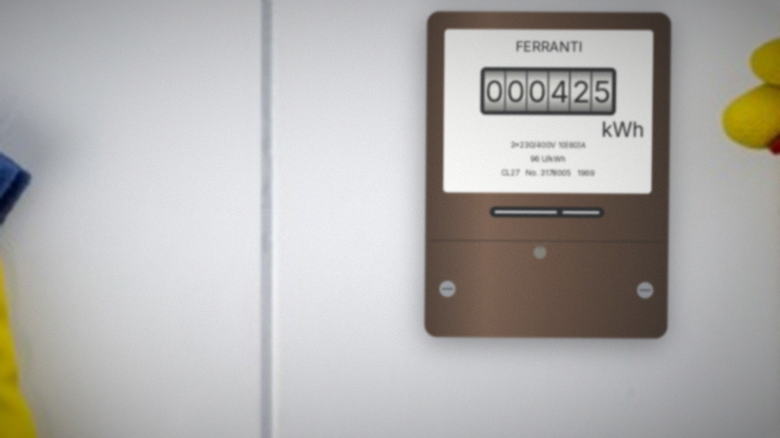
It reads 425 kWh
